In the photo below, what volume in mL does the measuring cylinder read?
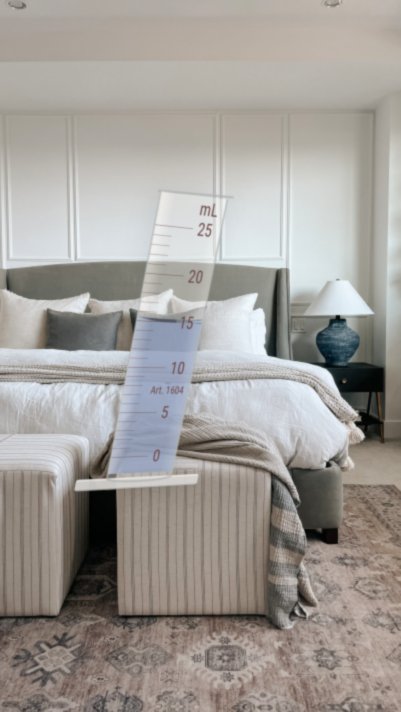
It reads 15 mL
